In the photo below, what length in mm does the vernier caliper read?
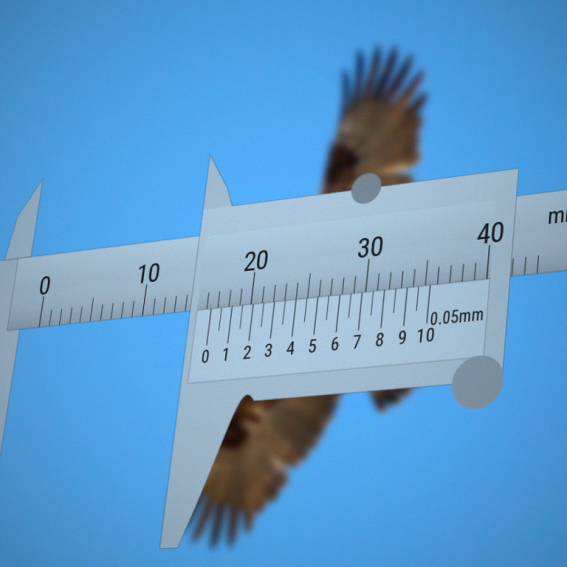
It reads 16.4 mm
